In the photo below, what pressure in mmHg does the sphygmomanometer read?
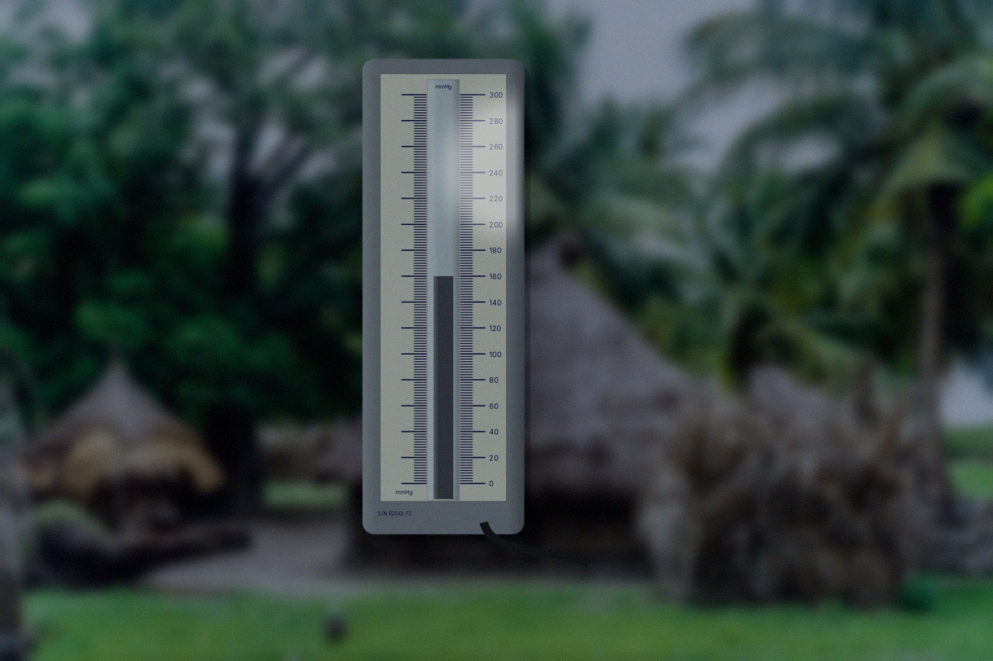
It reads 160 mmHg
